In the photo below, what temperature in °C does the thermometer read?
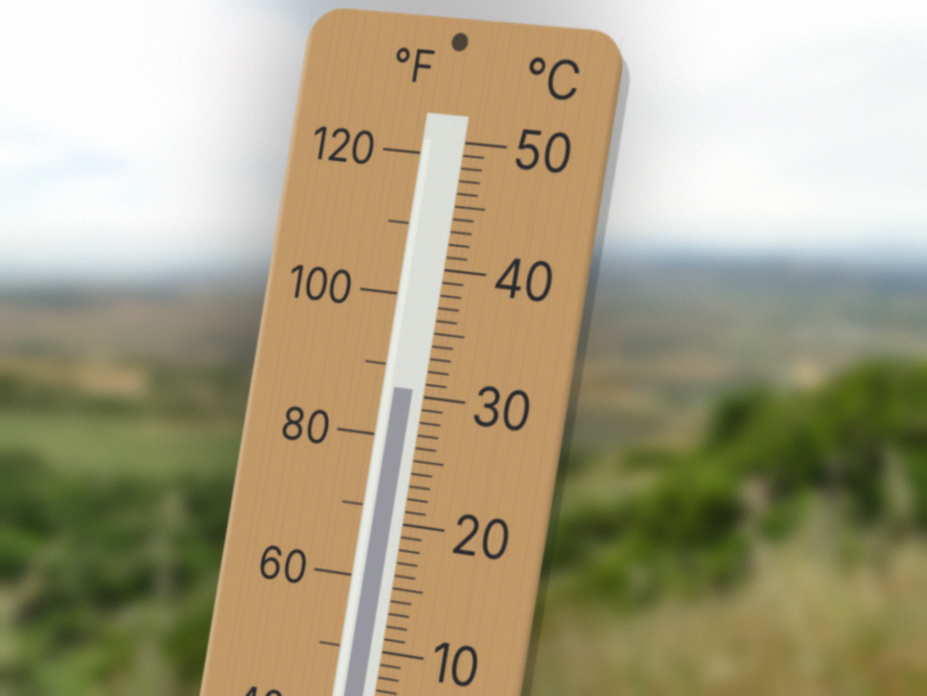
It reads 30.5 °C
